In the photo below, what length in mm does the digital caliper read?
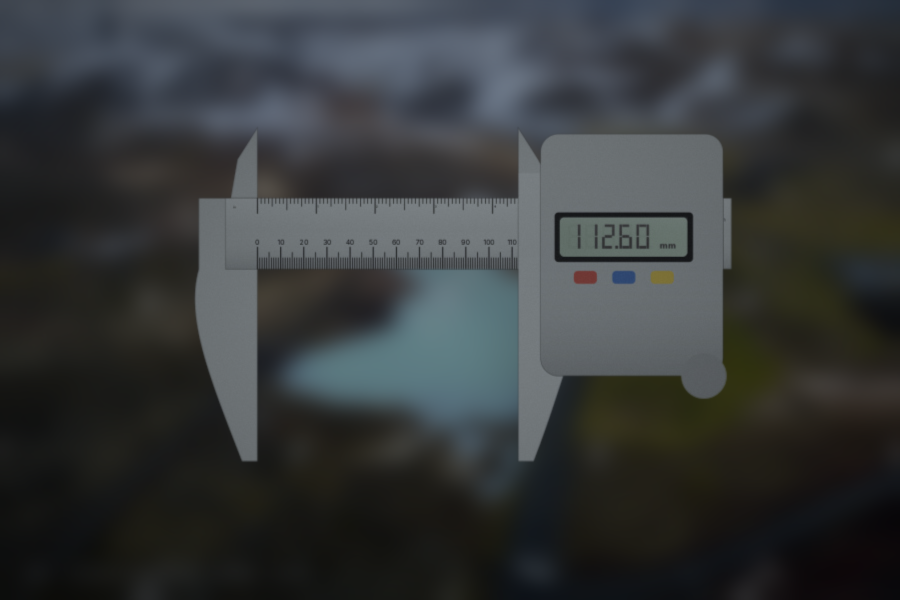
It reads 112.60 mm
